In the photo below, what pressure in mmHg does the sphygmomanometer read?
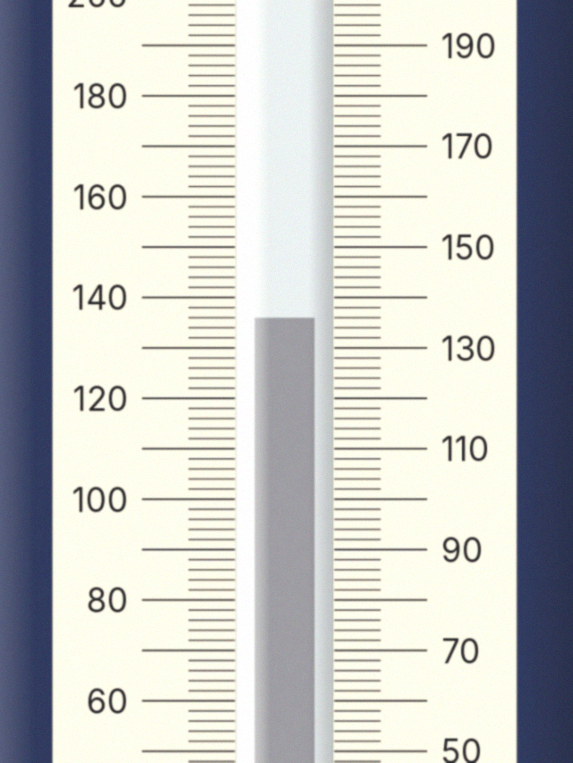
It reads 136 mmHg
